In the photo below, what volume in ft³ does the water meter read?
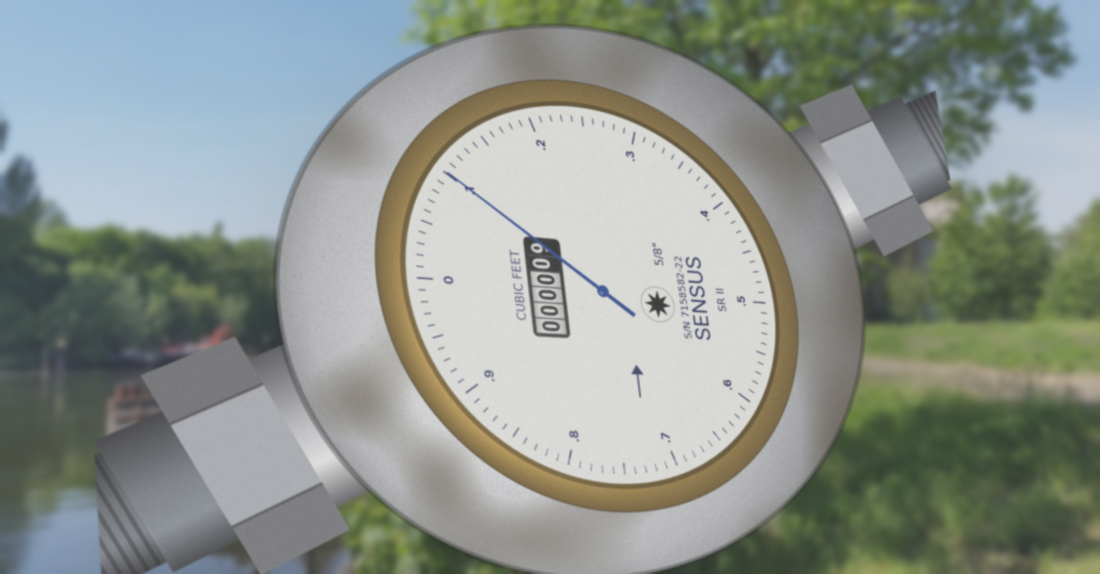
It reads 9.10 ft³
